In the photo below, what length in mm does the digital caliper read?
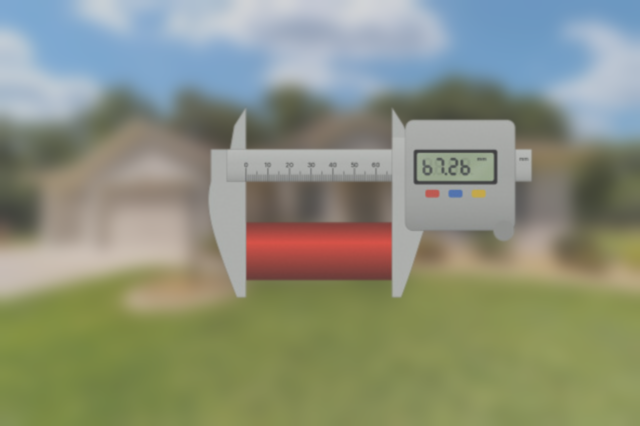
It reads 67.26 mm
